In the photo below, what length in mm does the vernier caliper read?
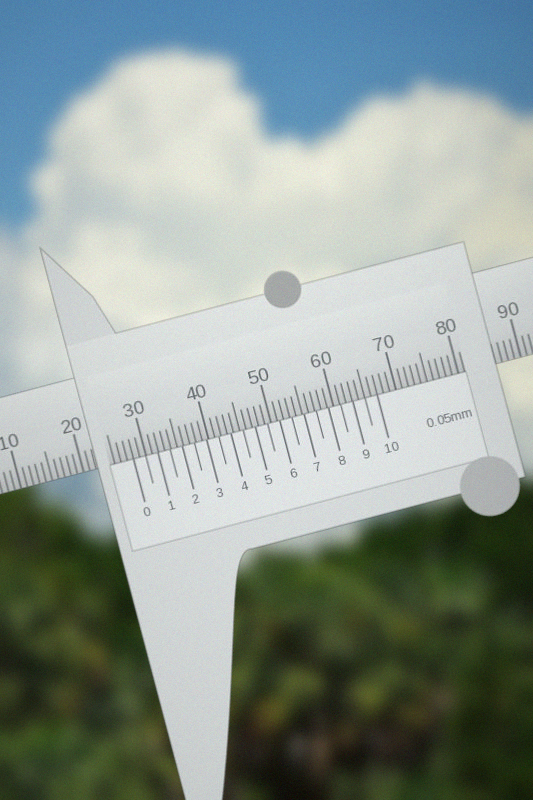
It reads 28.0 mm
